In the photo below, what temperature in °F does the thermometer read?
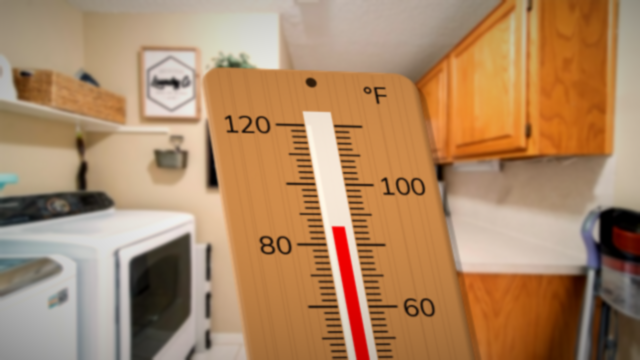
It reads 86 °F
